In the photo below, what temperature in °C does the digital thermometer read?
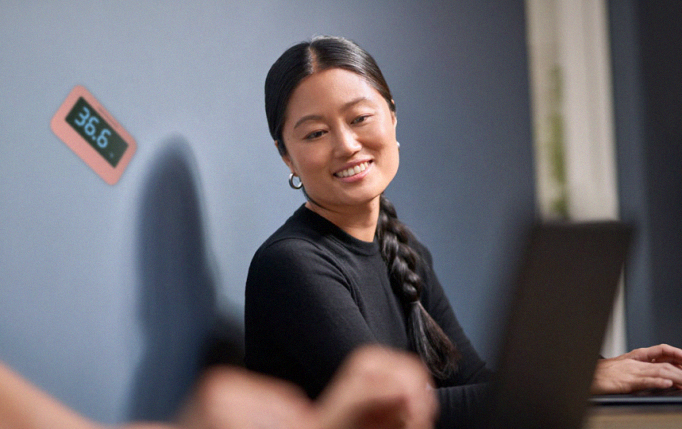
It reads 36.6 °C
